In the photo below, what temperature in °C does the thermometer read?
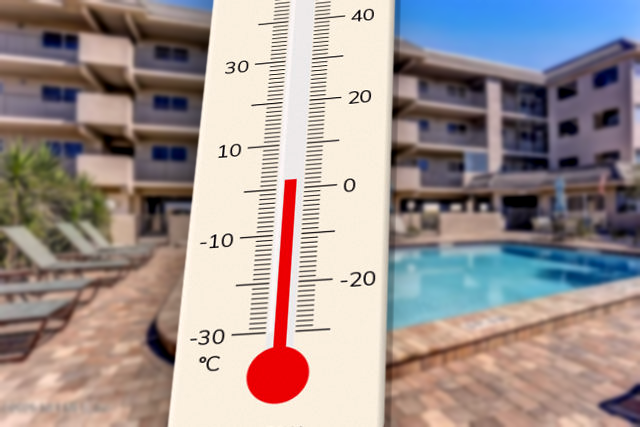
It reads 2 °C
